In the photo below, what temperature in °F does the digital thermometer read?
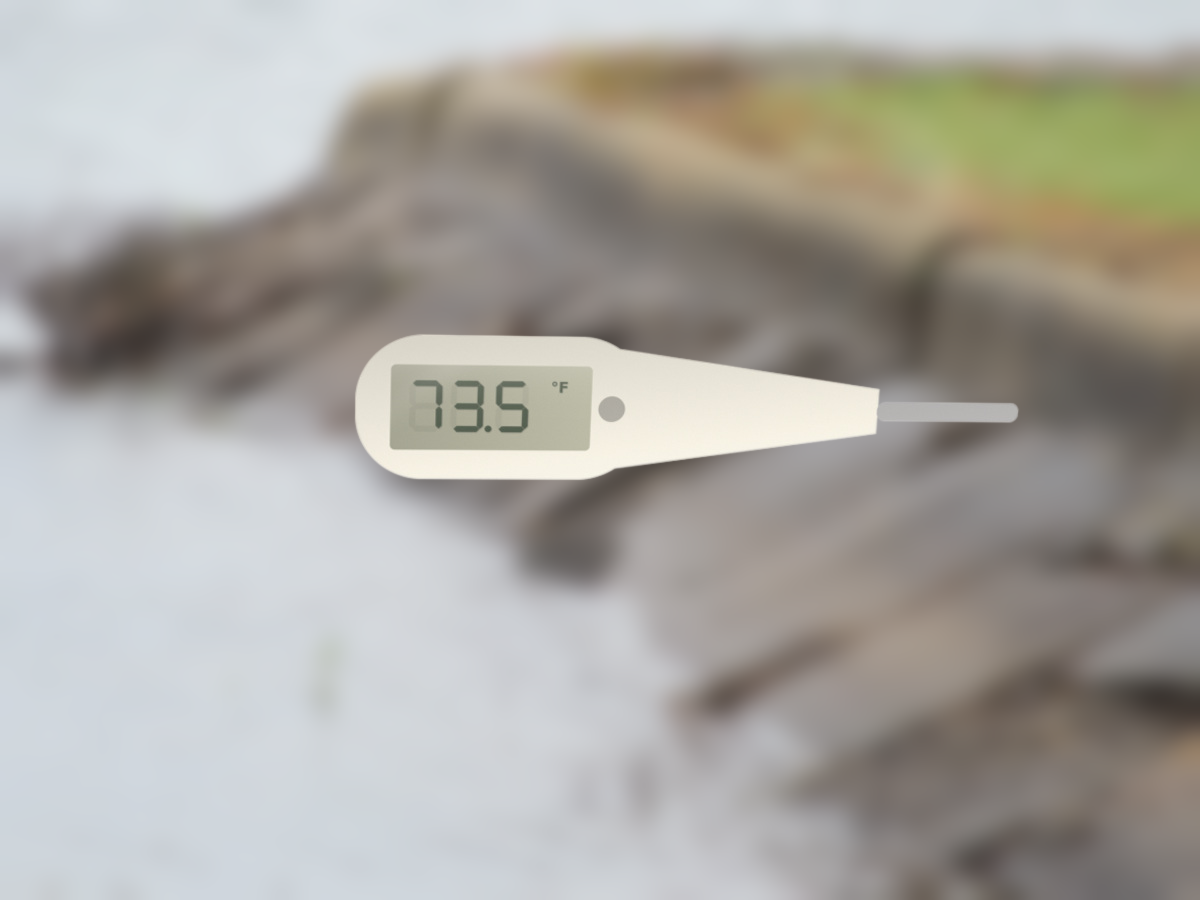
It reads 73.5 °F
